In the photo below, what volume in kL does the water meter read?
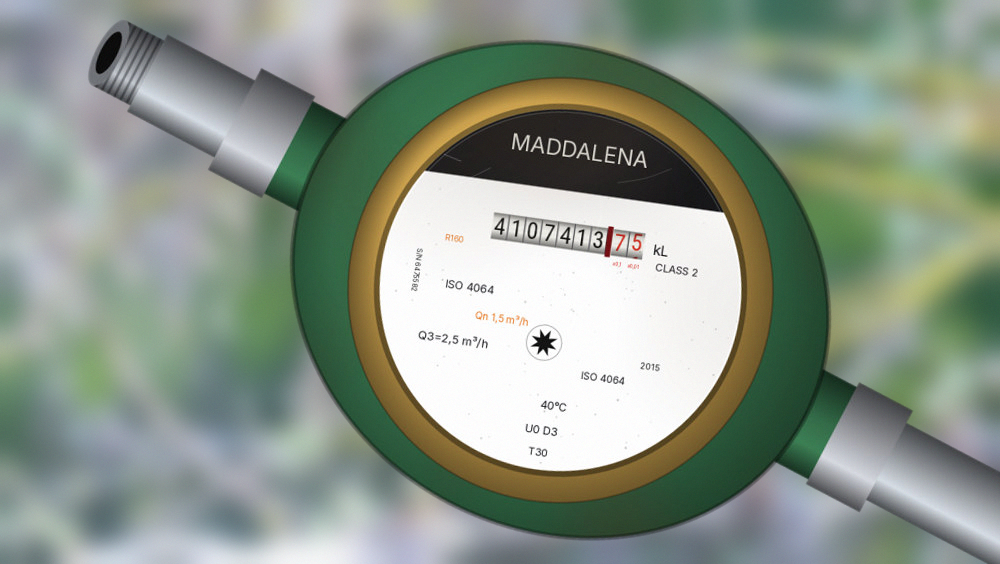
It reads 4107413.75 kL
